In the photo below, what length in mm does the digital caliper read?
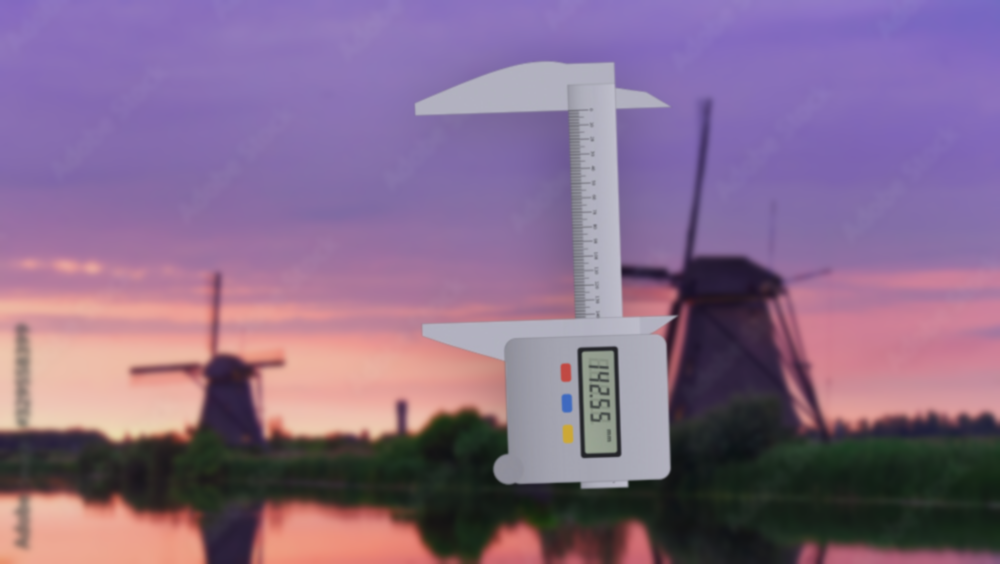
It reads 142.55 mm
